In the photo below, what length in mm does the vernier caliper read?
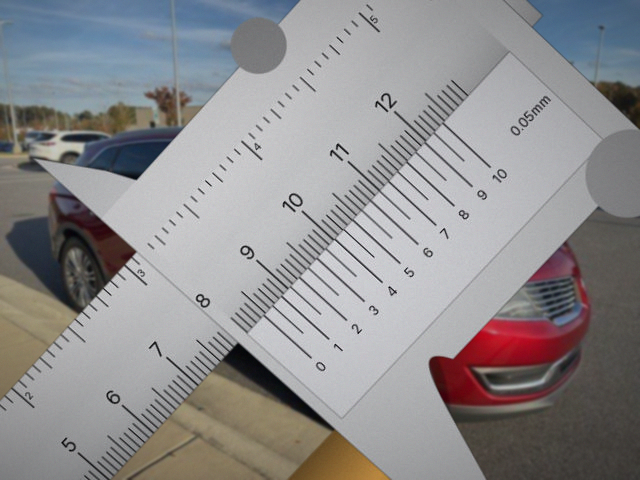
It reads 84.6 mm
